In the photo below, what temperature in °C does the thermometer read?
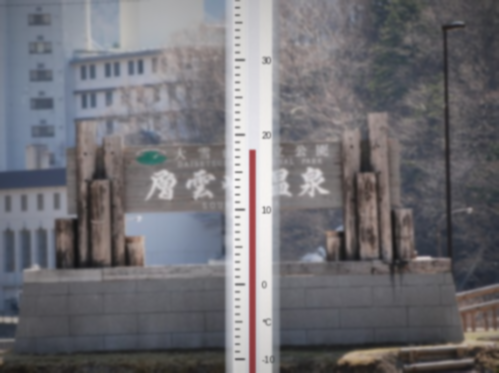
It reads 18 °C
